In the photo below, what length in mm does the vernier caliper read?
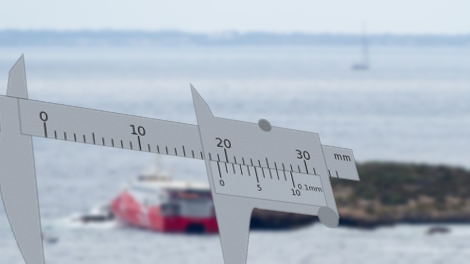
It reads 18.8 mm
